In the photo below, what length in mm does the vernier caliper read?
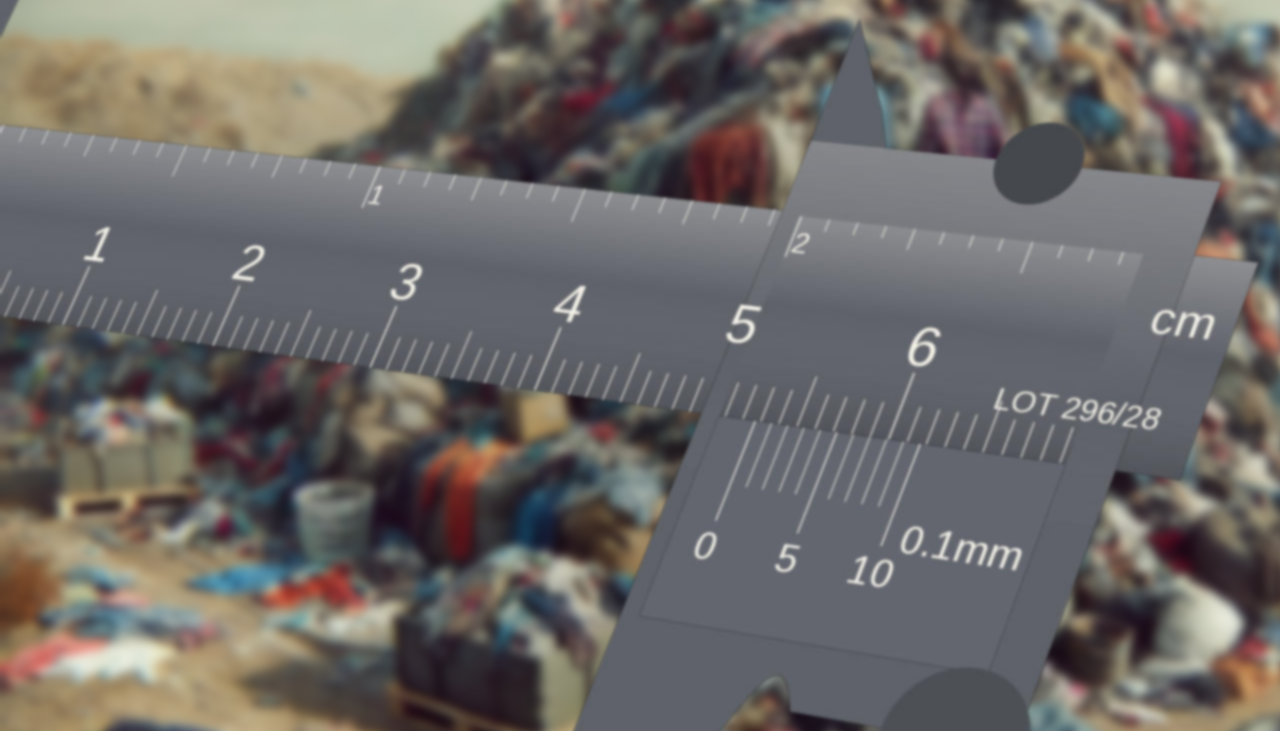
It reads 52.7 mm
